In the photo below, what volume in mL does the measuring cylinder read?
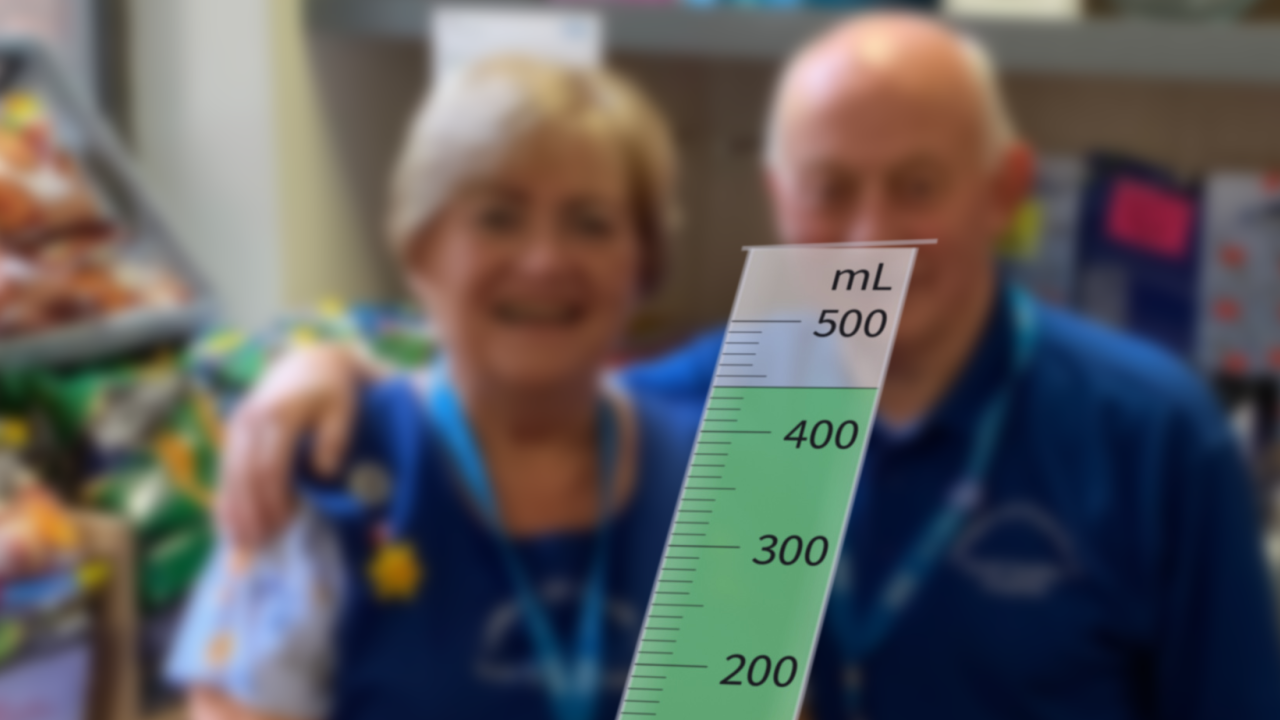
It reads 440 mL
